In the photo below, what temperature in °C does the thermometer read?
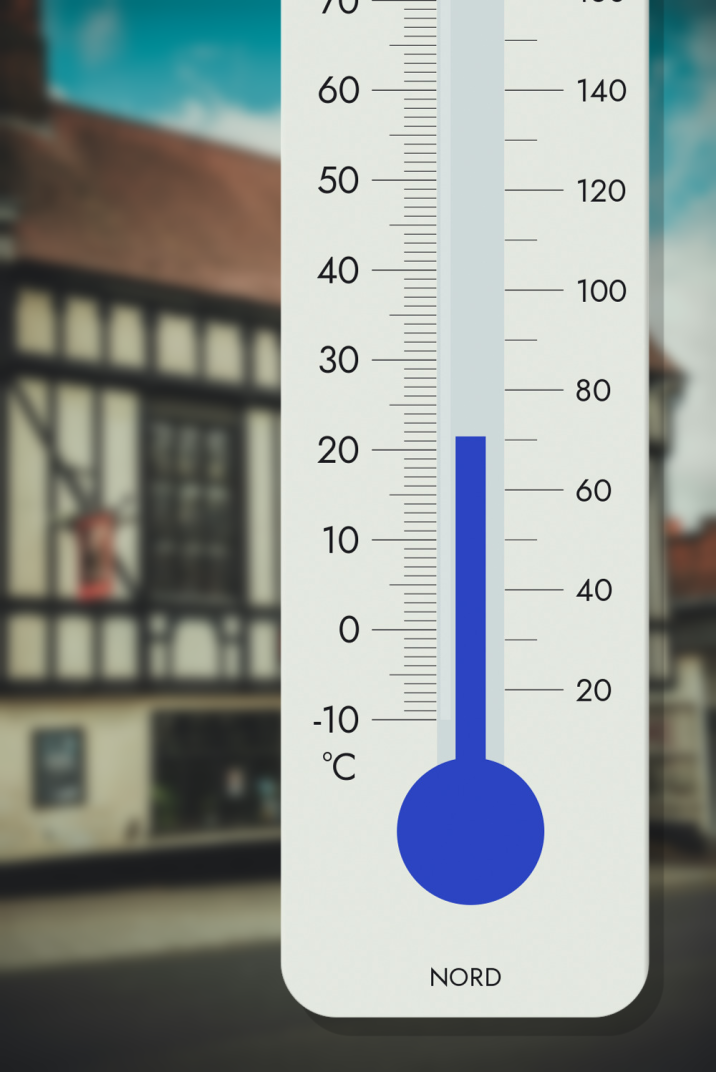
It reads 21.5 °C
